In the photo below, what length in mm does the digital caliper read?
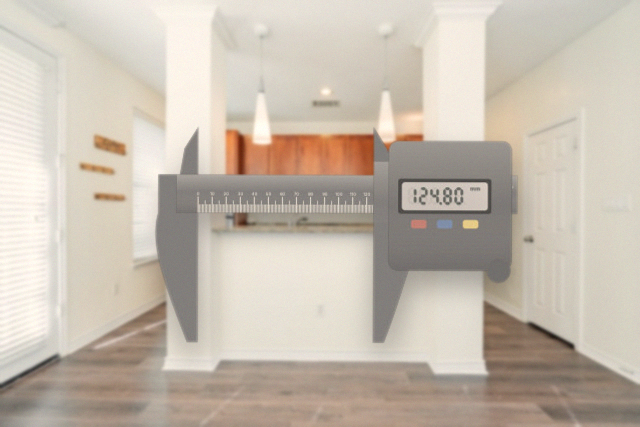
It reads 124.80 mm
